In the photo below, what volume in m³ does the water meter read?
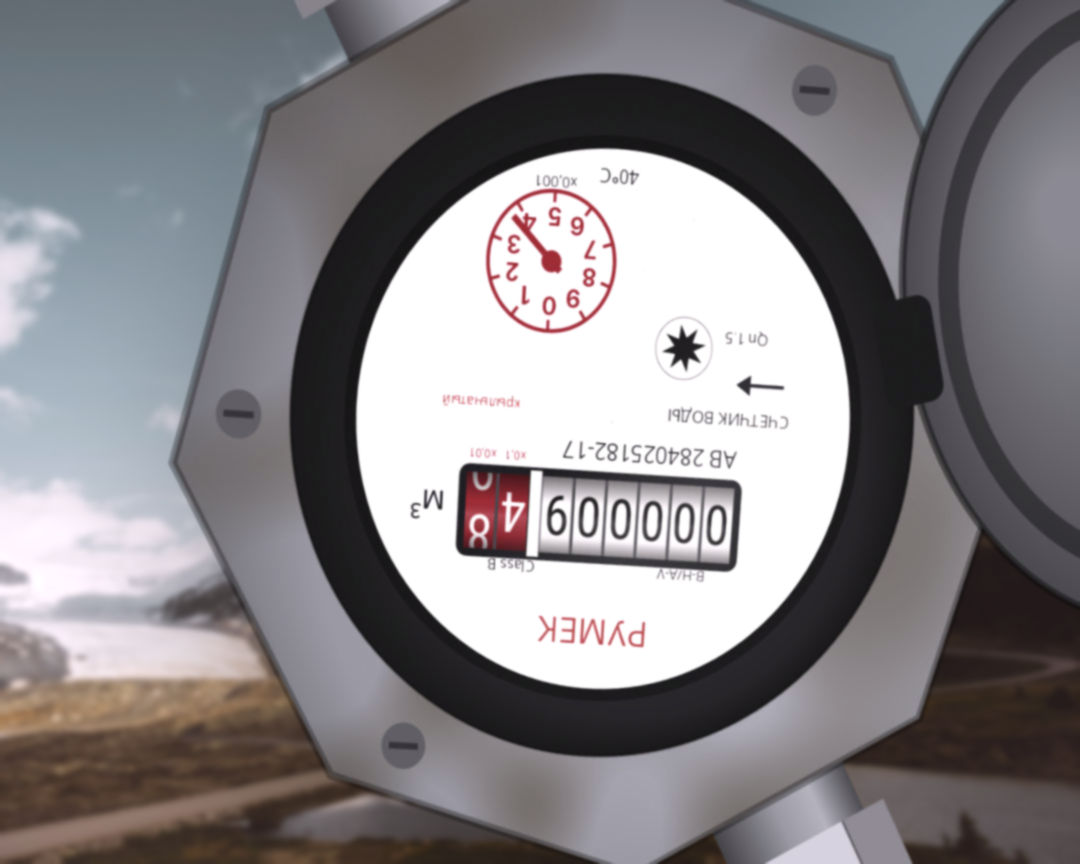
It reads 9.483 m³
